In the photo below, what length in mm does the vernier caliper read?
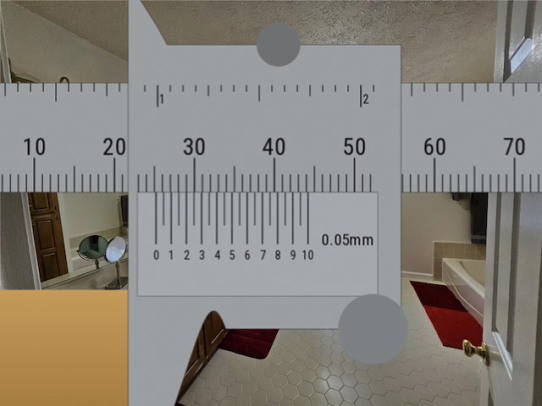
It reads 25.2 mm
